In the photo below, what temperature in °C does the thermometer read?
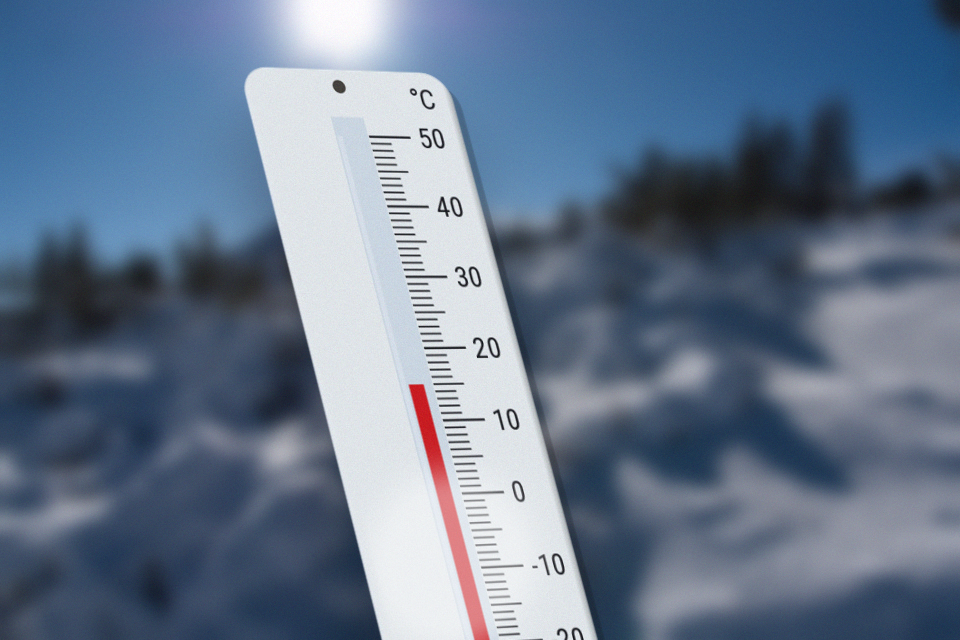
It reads 15 °C
